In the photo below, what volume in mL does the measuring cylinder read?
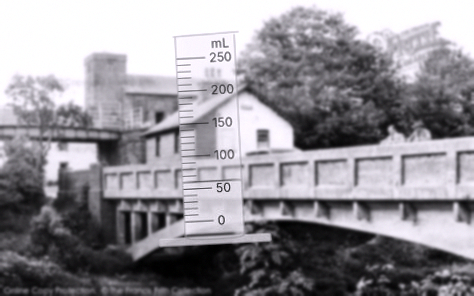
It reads 60 mL
